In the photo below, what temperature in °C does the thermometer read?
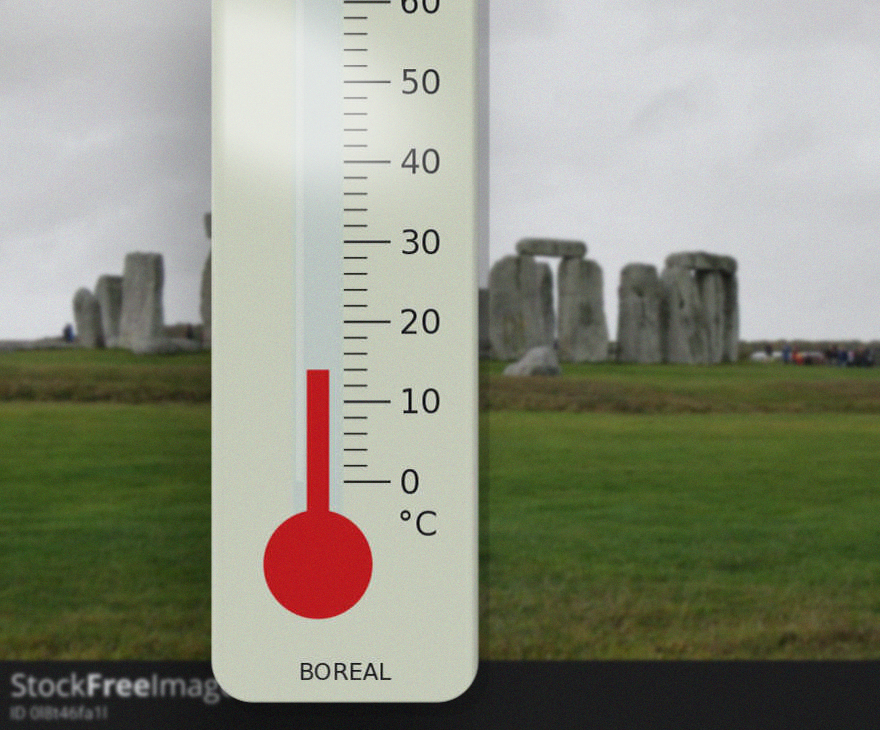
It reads 14 °C
